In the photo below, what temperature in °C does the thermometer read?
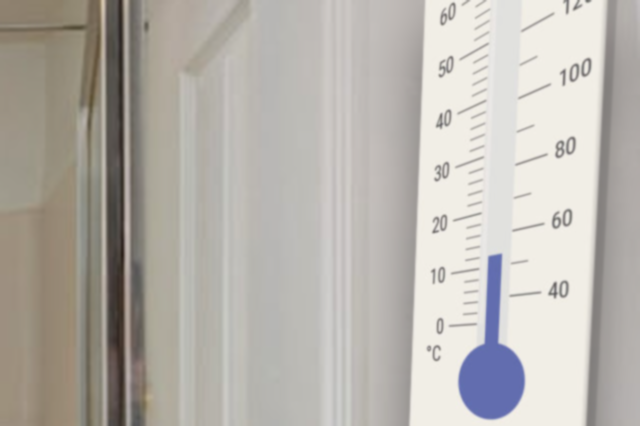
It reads 12 °C
